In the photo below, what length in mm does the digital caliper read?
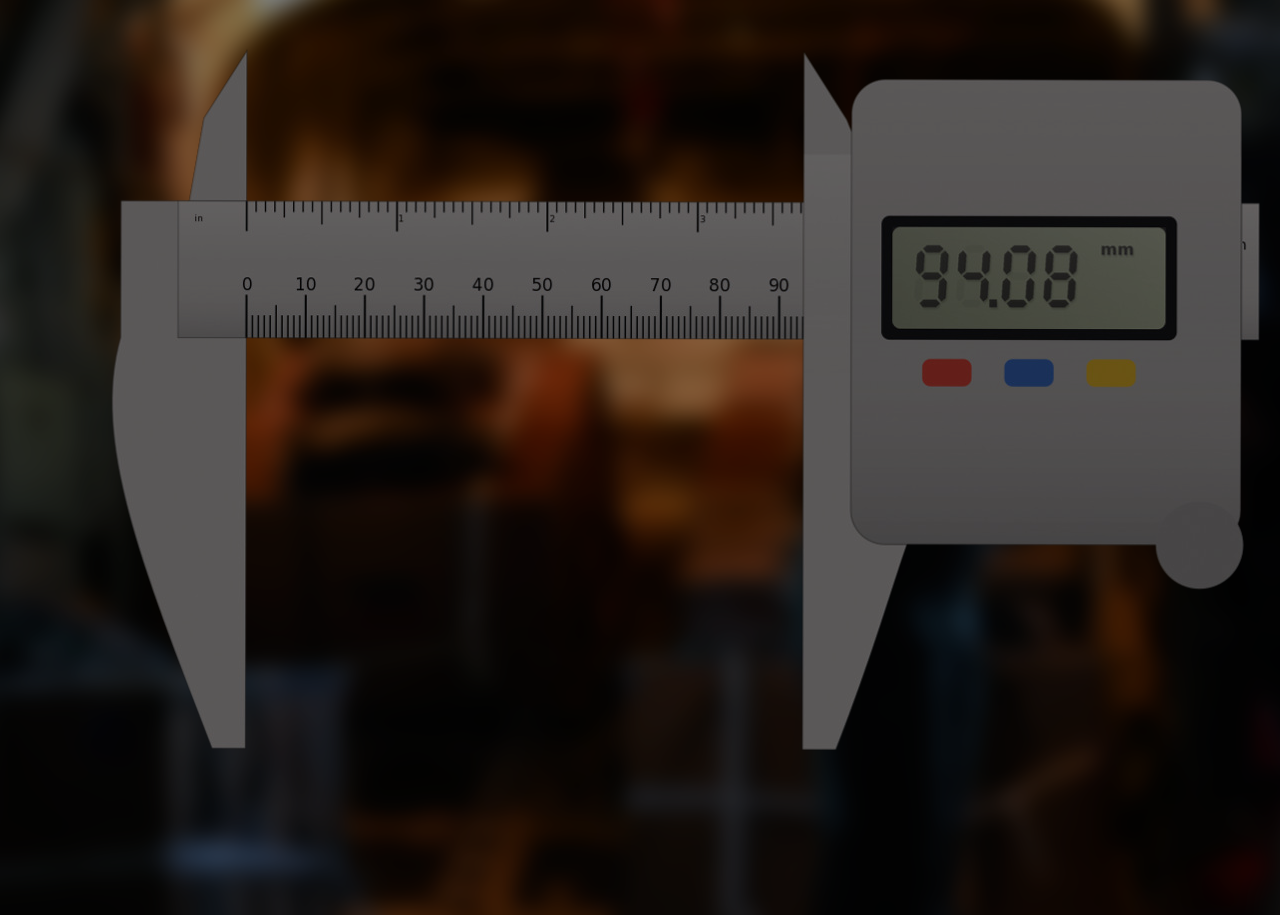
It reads 94.08 mm
